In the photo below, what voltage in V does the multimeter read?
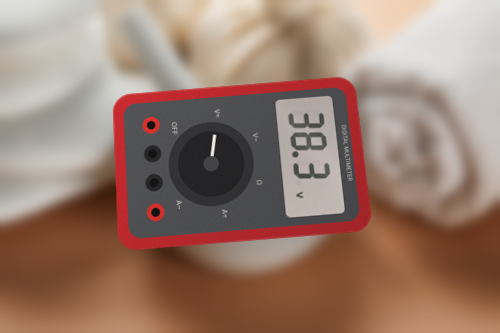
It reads 38.3 V
